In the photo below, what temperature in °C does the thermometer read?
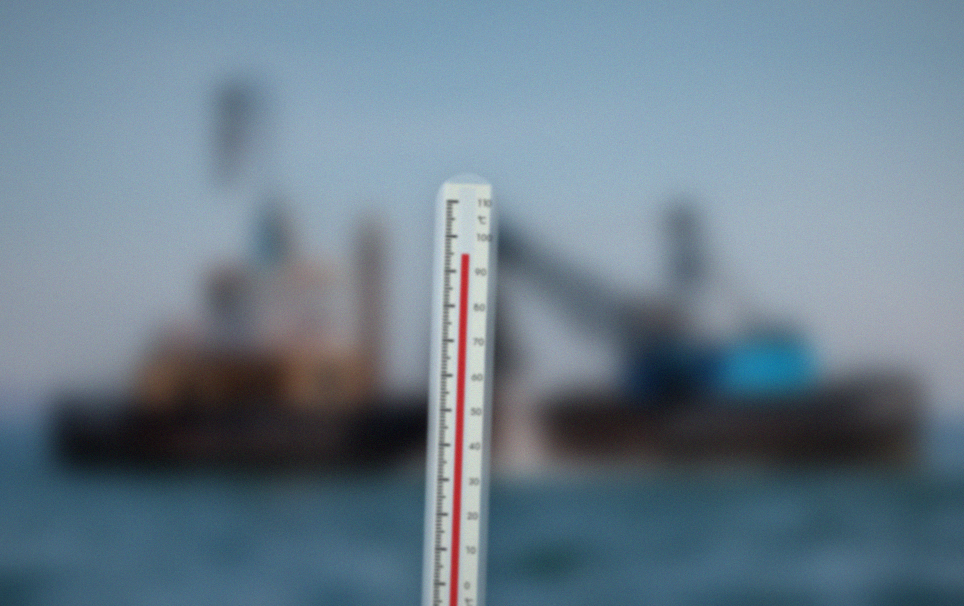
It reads 95 °C
